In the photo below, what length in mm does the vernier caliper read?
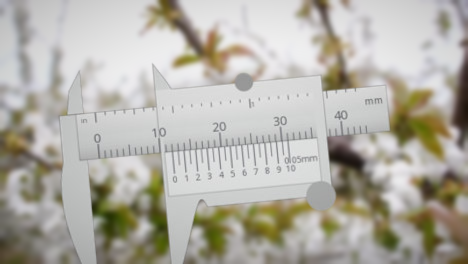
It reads 12.0 mm
